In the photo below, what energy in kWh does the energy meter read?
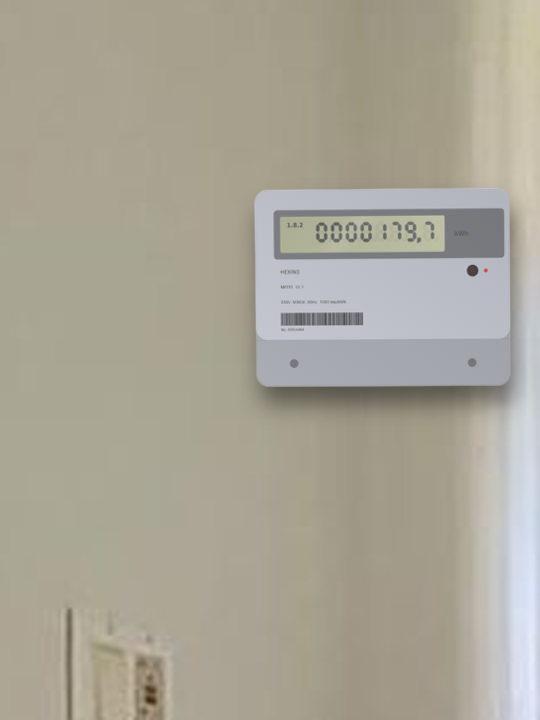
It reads 179.7 kWh
